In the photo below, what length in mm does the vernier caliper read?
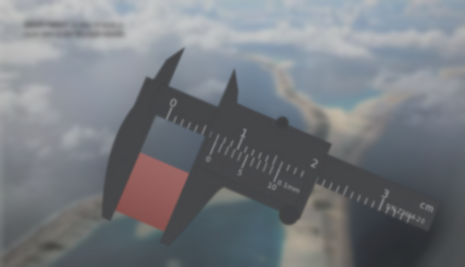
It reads 7.0 mm
